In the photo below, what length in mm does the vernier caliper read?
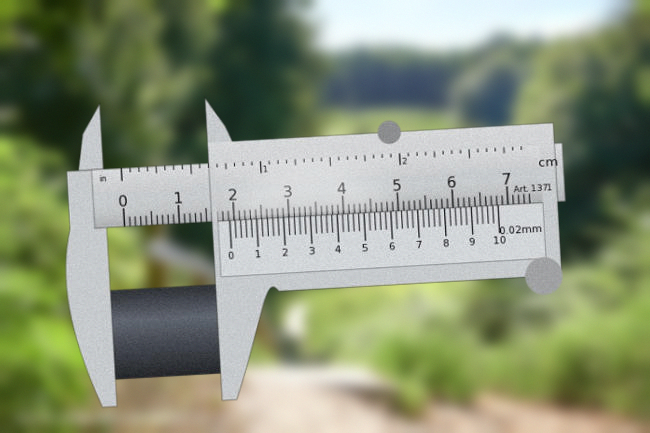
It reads 19.2 mm
